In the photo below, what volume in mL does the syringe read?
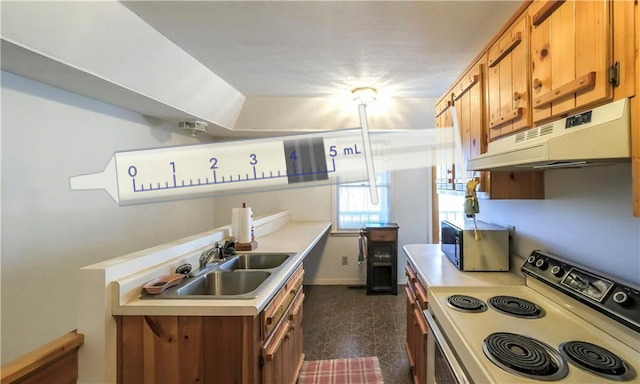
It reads 3.8 mL
